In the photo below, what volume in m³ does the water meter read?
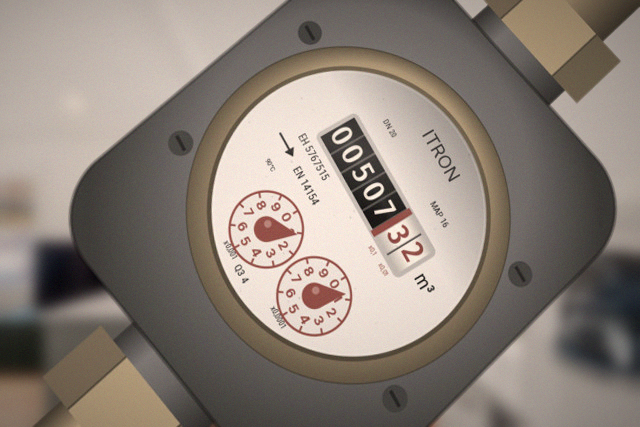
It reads 507.3210 m³
